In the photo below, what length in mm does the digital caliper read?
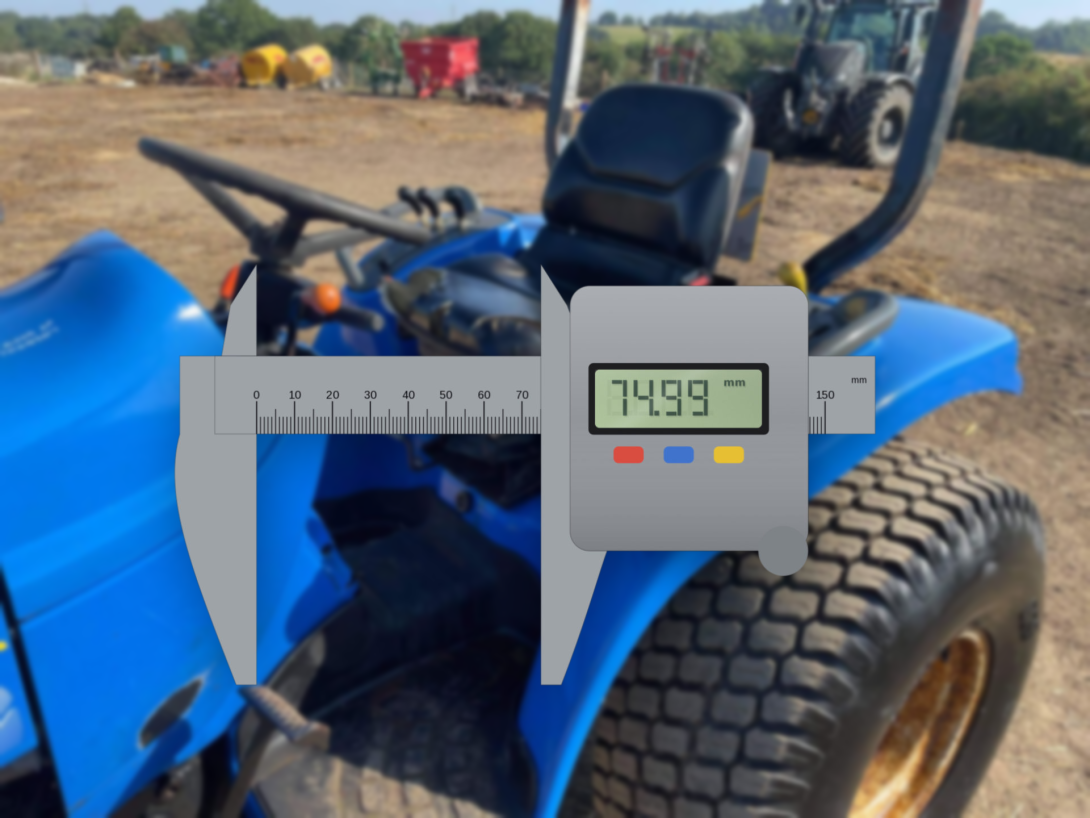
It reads 74.99 mm
